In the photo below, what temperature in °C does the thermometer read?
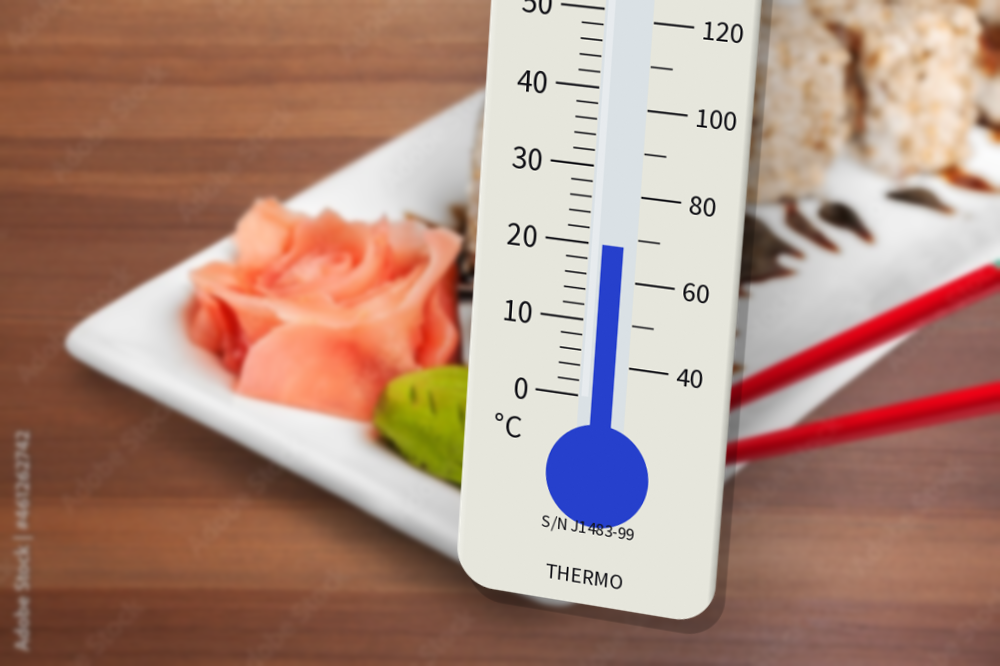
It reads 20 °C
